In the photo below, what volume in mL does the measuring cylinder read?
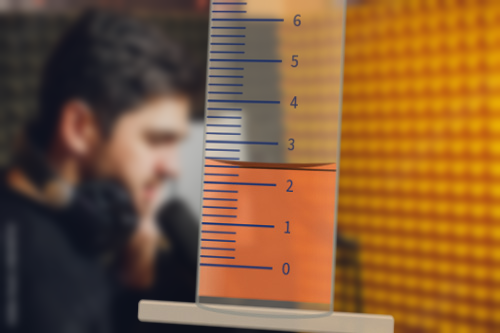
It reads 2.4 mL
